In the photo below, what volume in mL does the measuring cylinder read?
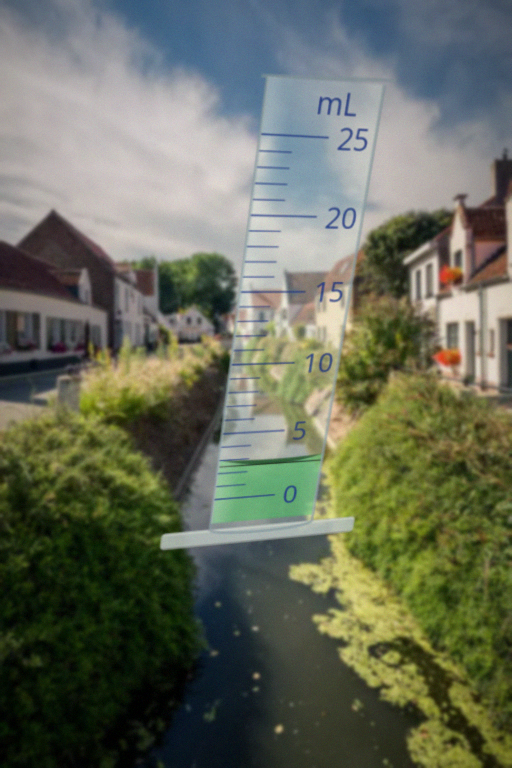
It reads 2.5 mL
